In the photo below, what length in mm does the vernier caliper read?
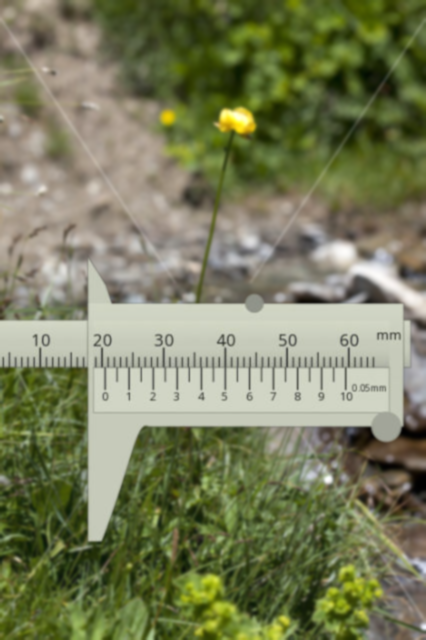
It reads 20.5 mm
